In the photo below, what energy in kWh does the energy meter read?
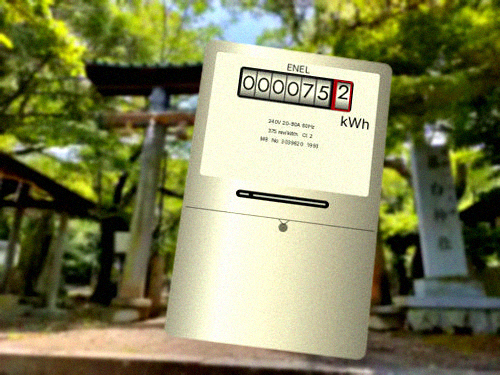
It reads 75.2 kWh
